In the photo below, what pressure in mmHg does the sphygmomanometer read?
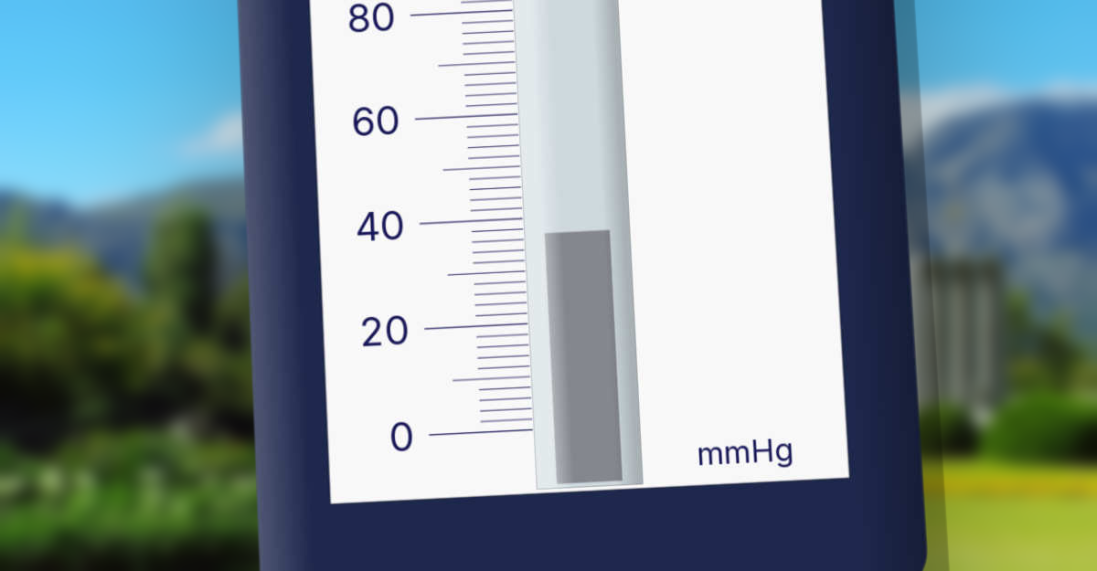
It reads 37 mmHg
